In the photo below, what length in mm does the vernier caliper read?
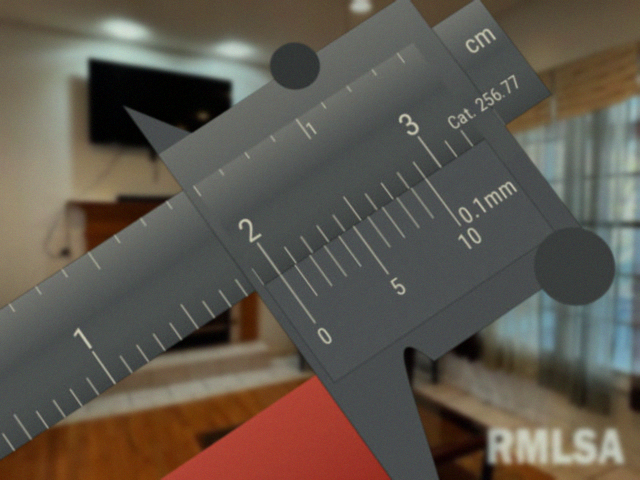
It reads 20.0 mm
